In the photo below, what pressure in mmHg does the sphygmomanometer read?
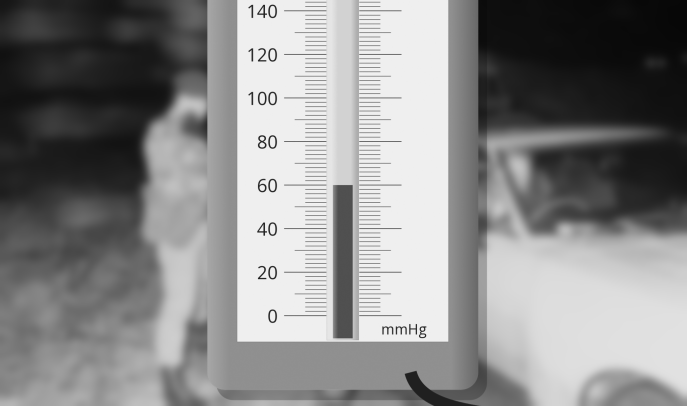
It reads 60 mmHg
